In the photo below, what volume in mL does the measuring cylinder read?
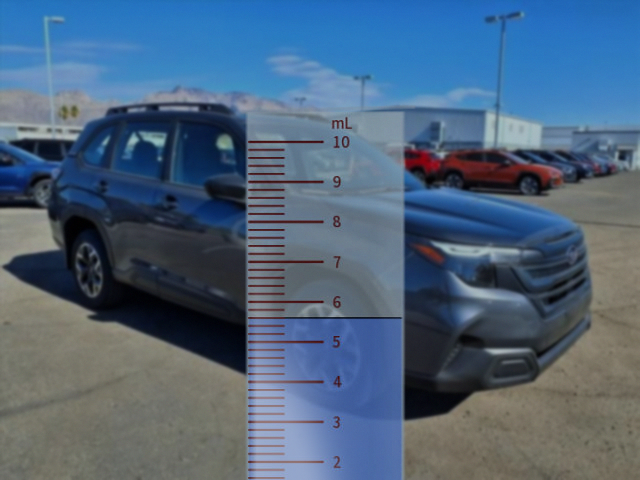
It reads 5.6 mL
